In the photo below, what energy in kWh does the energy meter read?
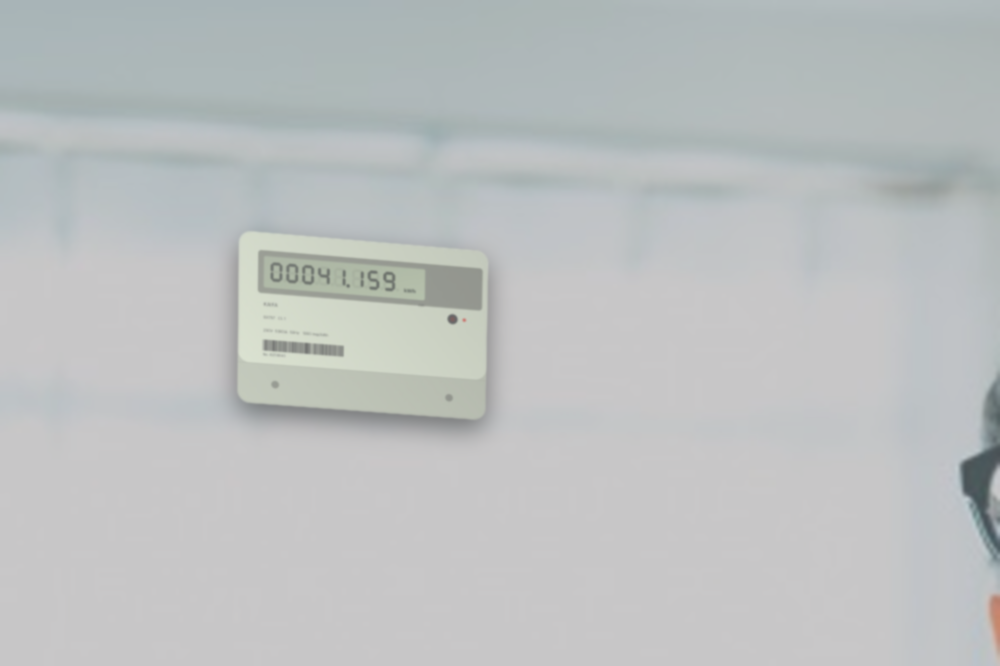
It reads 41.159 kWh
